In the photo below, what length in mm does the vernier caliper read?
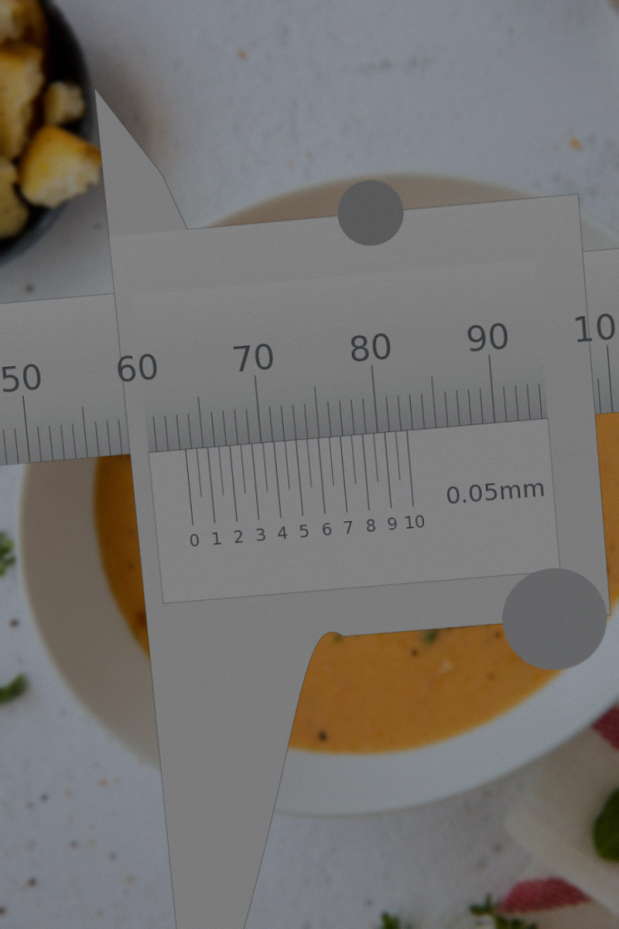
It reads 63.5 mm
